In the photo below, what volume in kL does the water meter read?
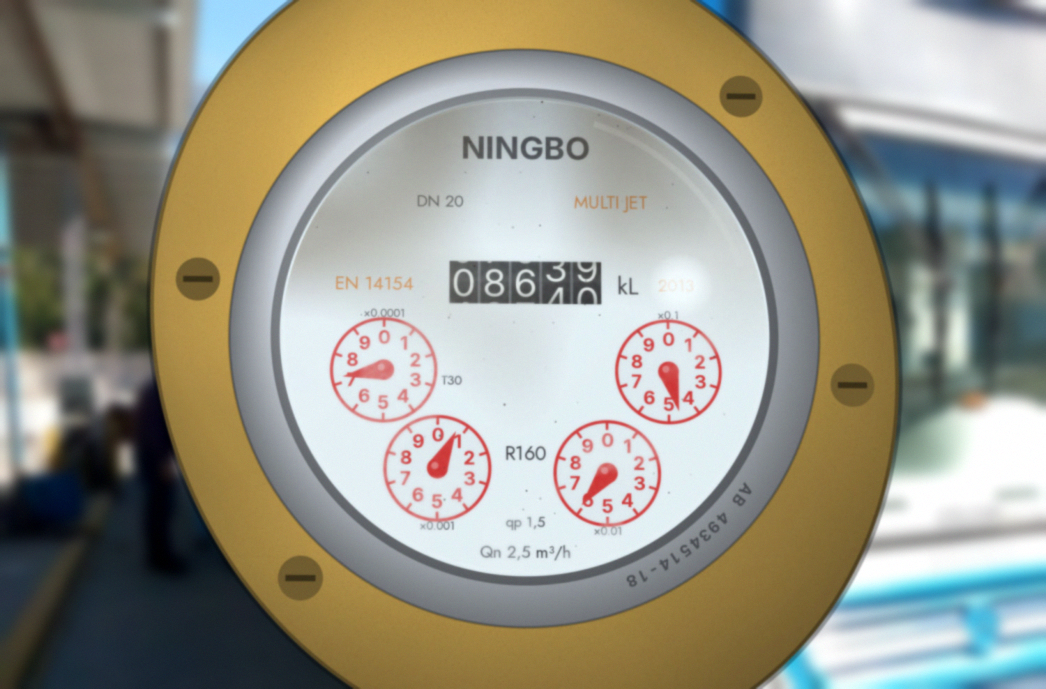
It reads 8639.4607 kL
